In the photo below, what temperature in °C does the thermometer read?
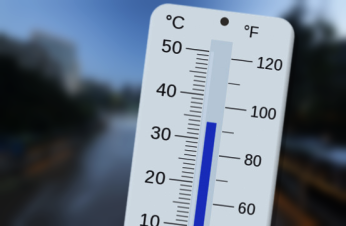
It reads 34 °C
